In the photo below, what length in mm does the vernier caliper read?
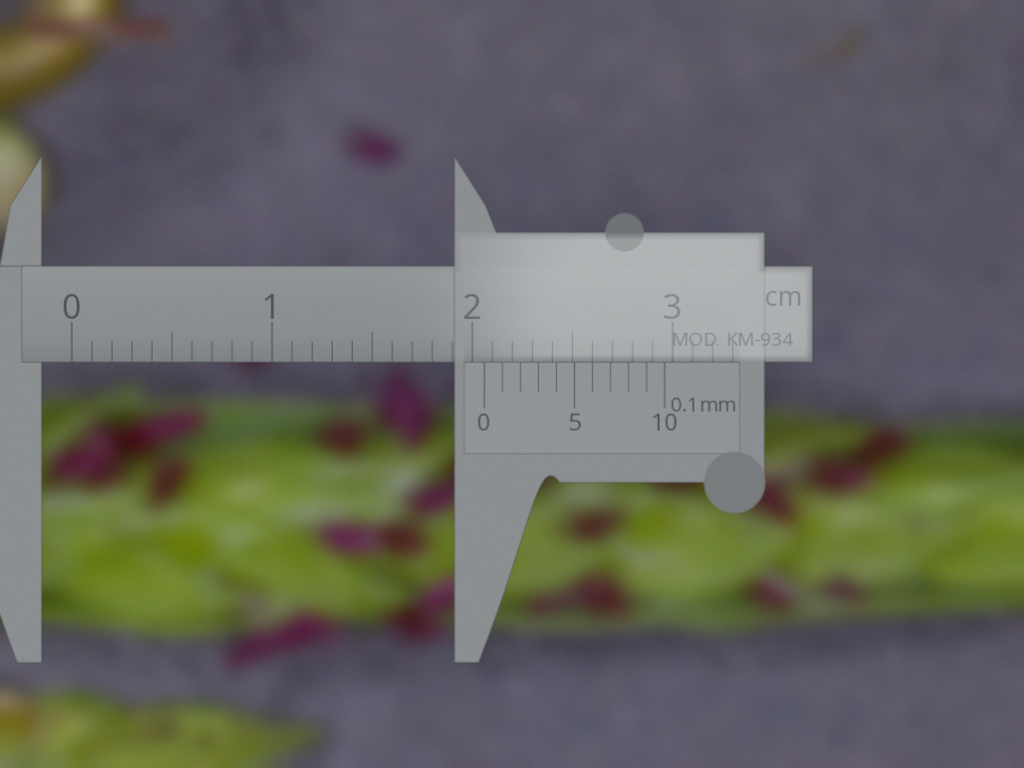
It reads 20.6 mm
